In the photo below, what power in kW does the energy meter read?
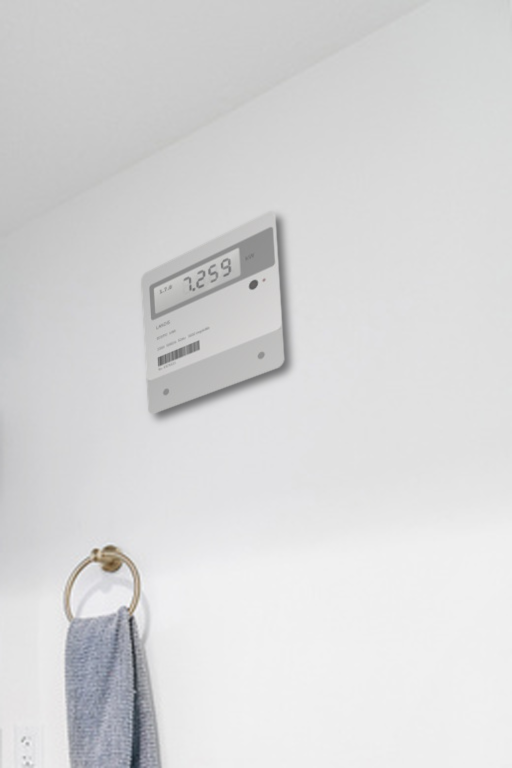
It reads 7.259 kW
